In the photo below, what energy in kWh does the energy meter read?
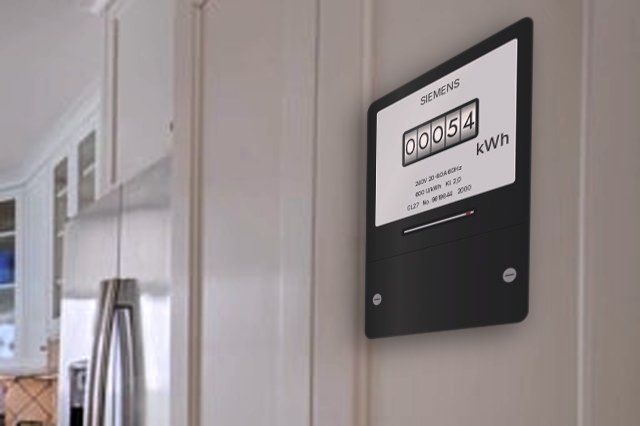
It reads 54 kWh
